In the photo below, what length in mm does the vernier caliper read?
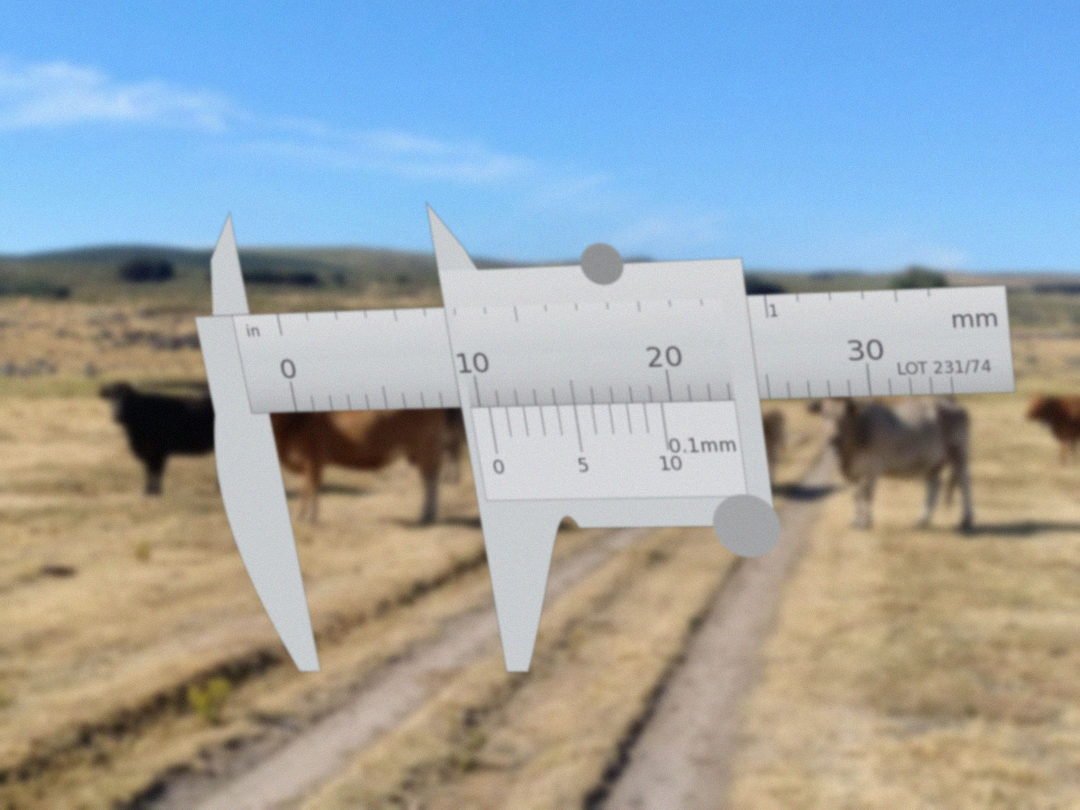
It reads 10.5 mm
